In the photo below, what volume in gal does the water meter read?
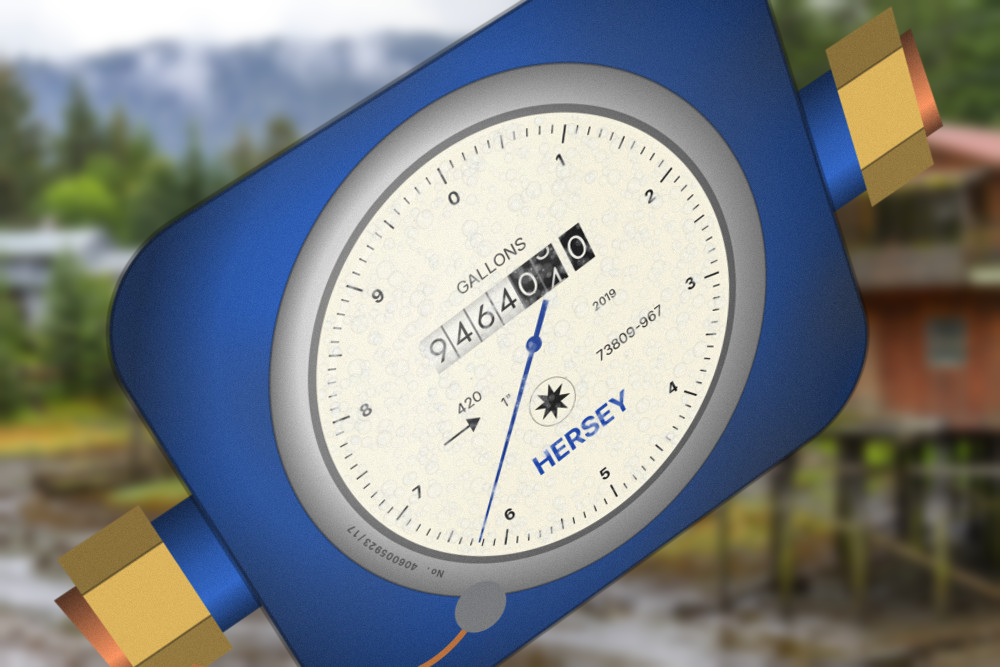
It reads 9464036.2 gal
